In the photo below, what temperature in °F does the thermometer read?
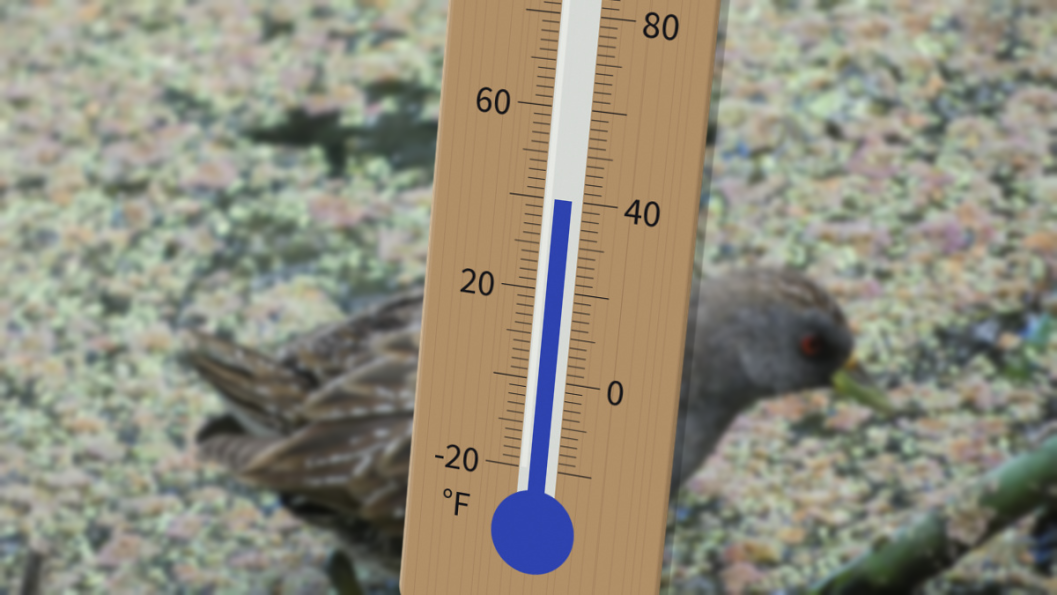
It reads 40 °F
